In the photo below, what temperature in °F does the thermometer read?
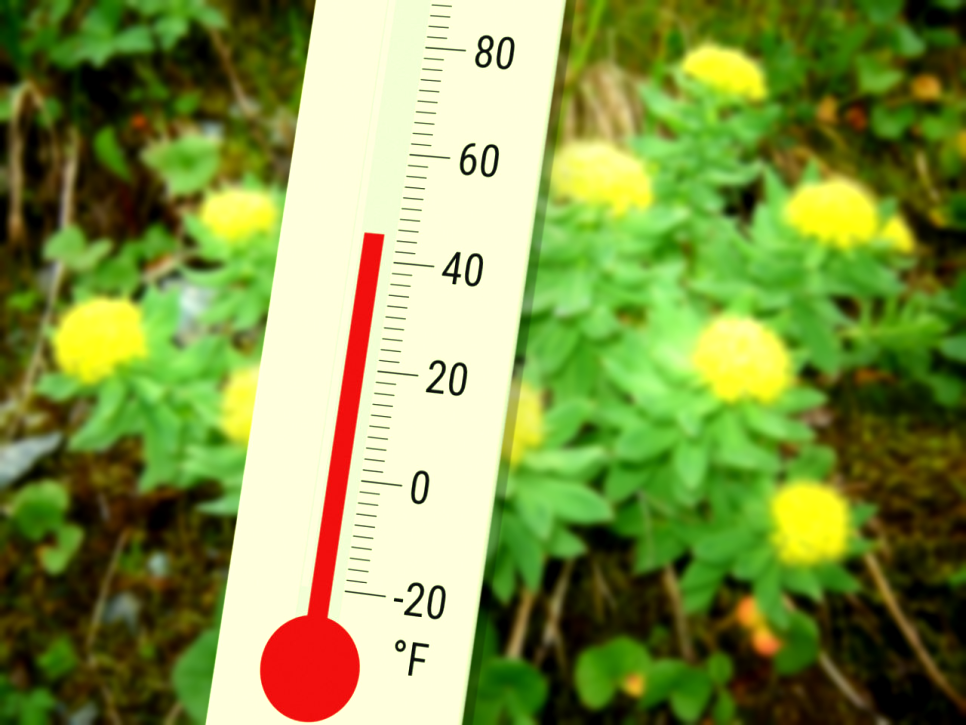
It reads 45 °F
